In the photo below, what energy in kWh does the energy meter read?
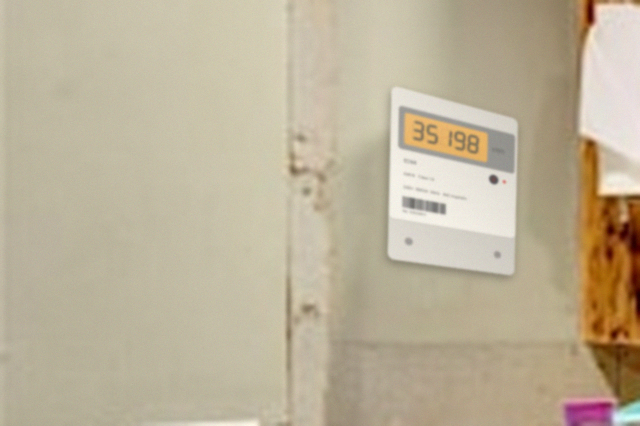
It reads 35198 kWh
